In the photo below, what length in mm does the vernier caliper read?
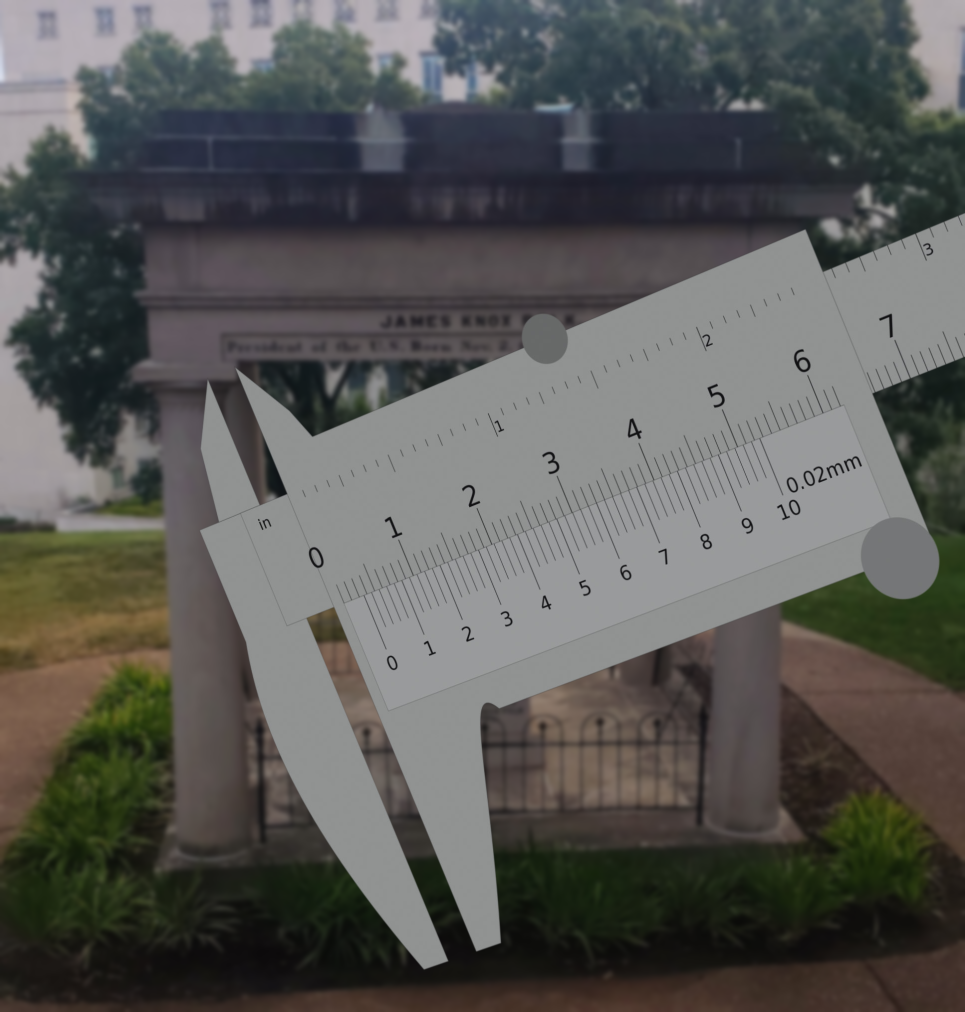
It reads 3.6 mm
